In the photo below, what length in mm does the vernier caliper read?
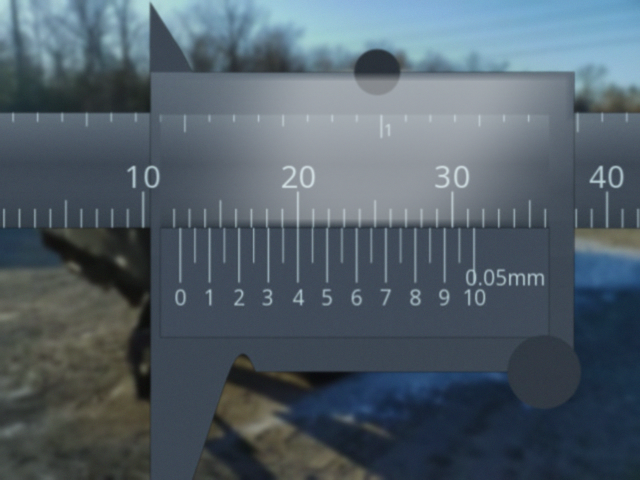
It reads 12.4 mm
